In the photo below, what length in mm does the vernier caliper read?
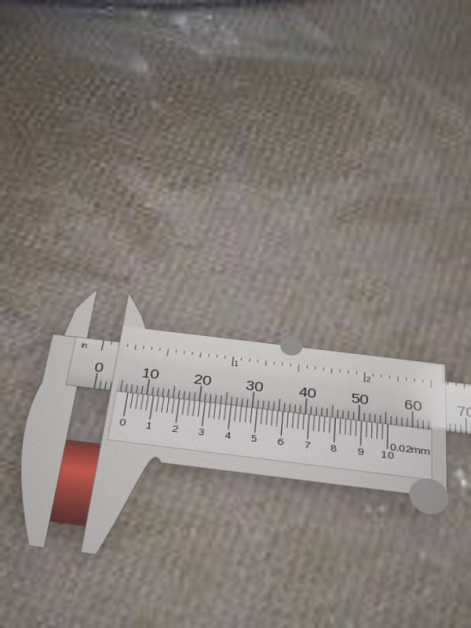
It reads 6.4 mm
